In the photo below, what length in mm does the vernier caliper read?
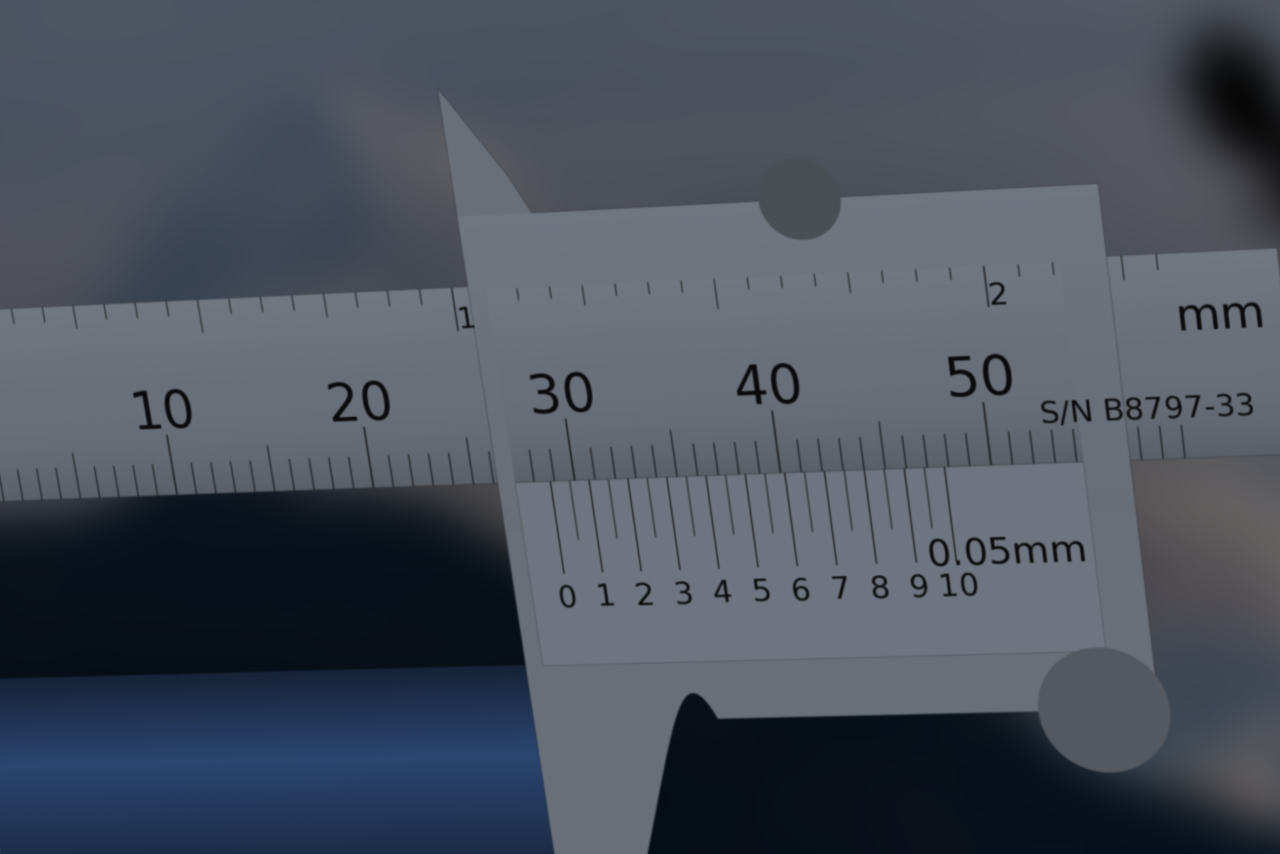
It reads 28.8 mm
